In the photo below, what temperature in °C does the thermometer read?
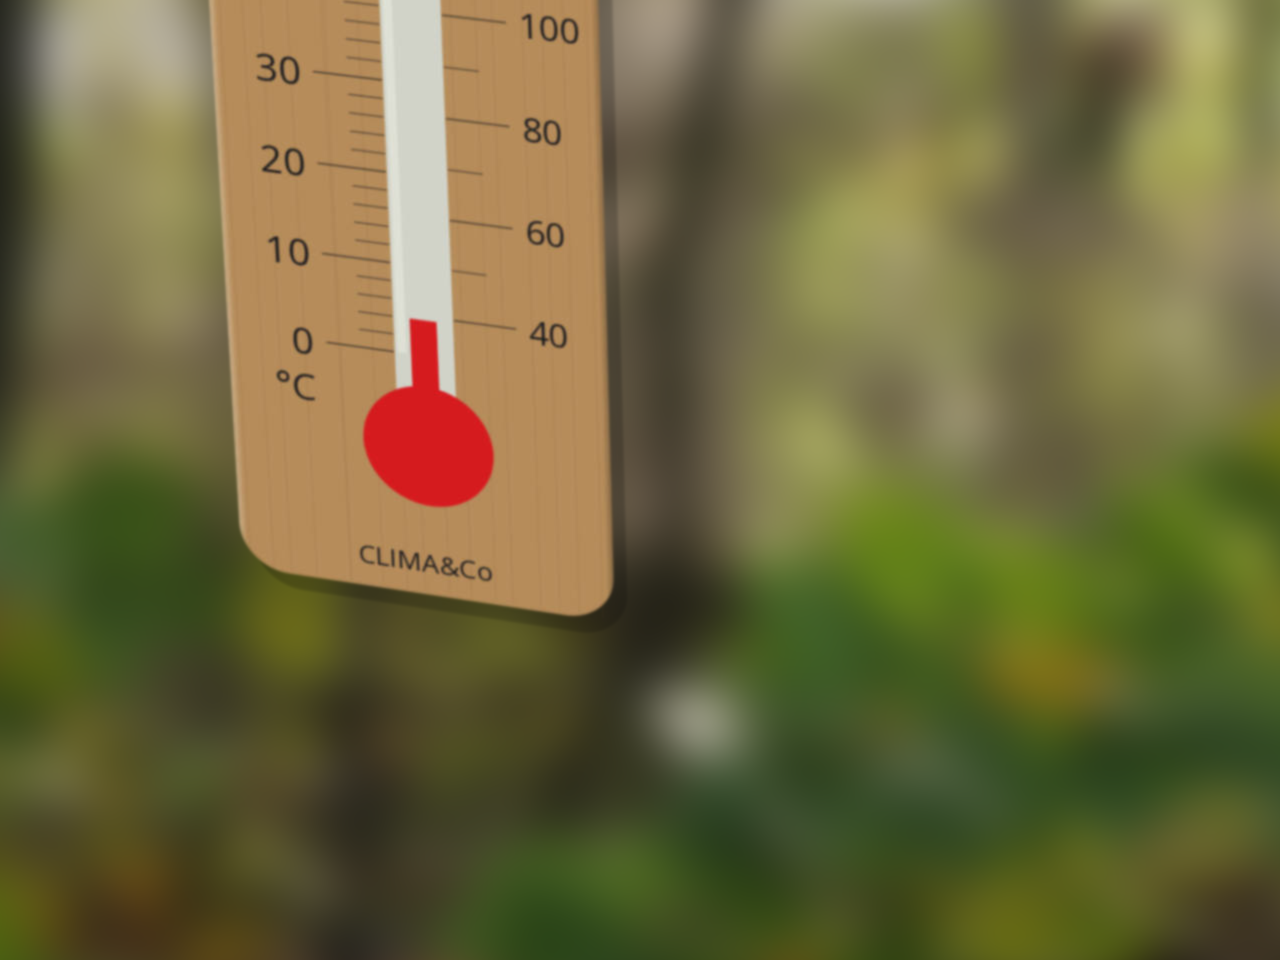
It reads 4 °C
